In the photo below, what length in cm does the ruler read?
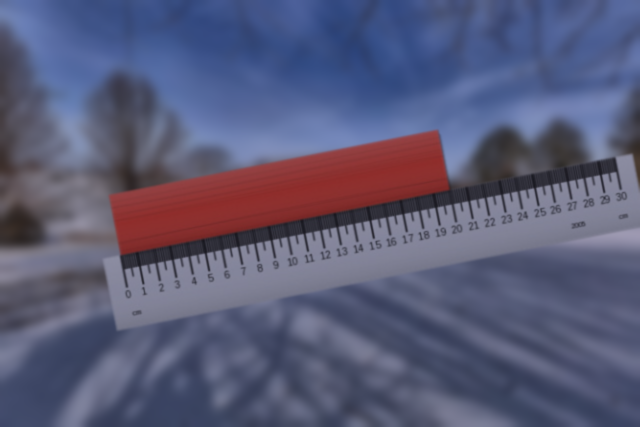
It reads 20 cm
